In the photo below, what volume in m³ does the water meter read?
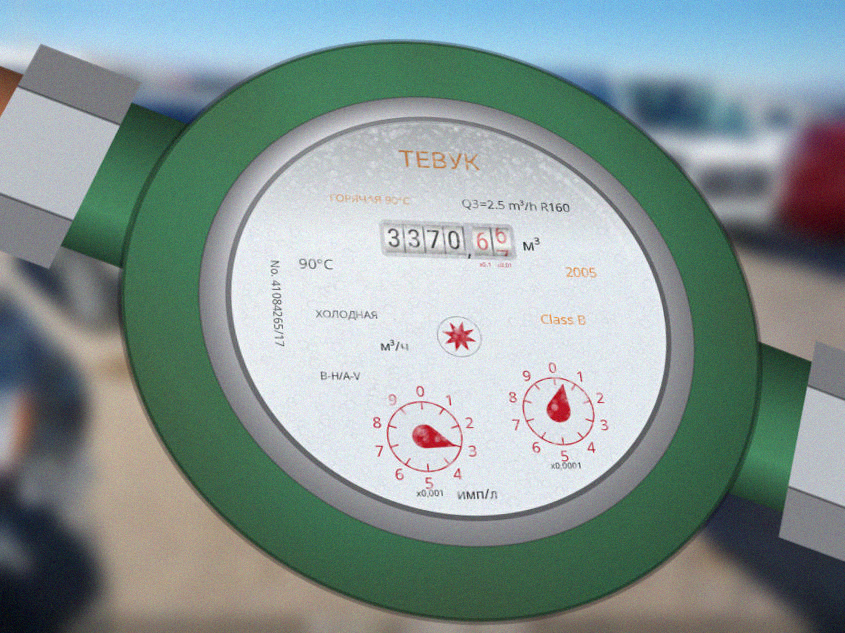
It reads 3370.6630 m³
